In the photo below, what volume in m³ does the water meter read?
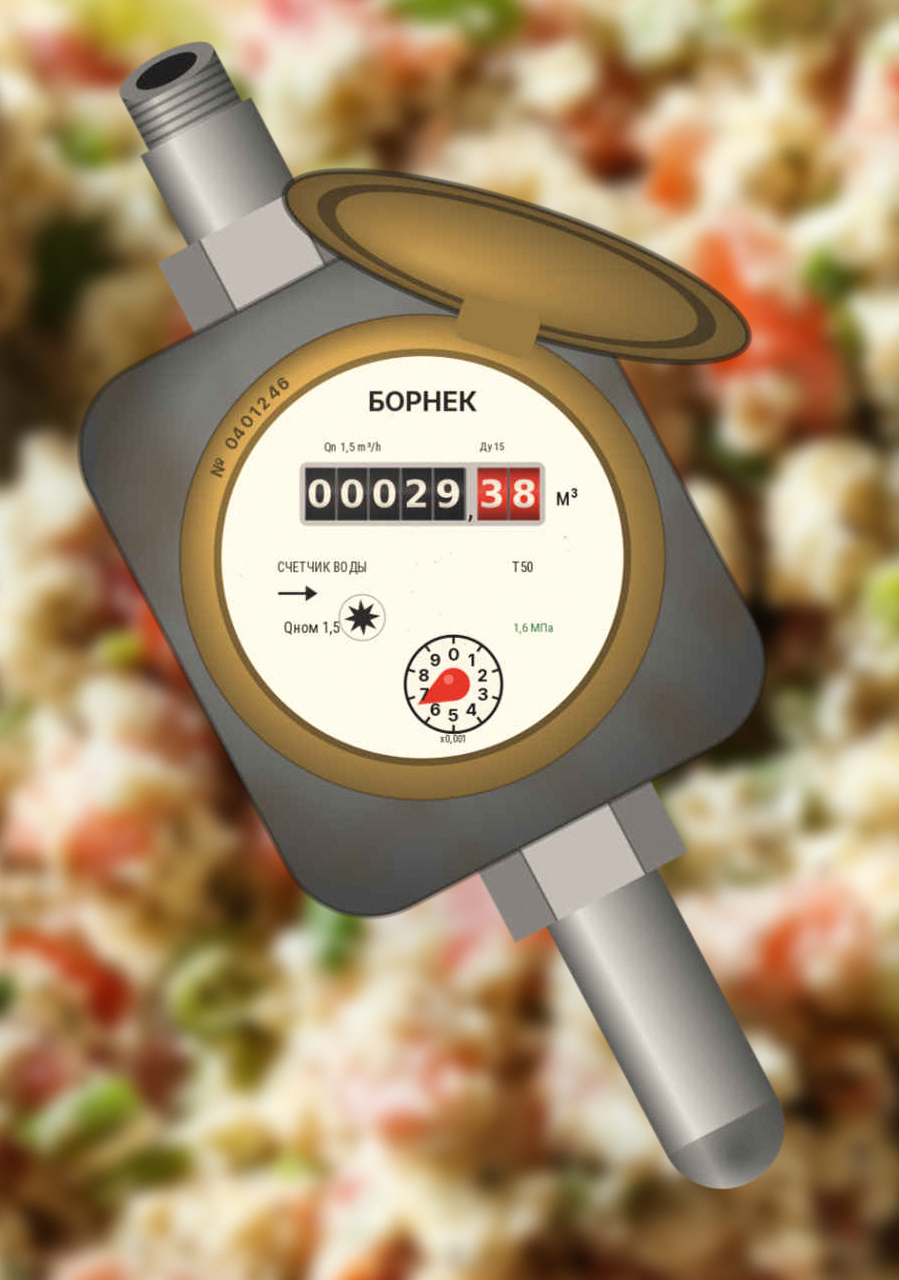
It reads 29.386 m³
